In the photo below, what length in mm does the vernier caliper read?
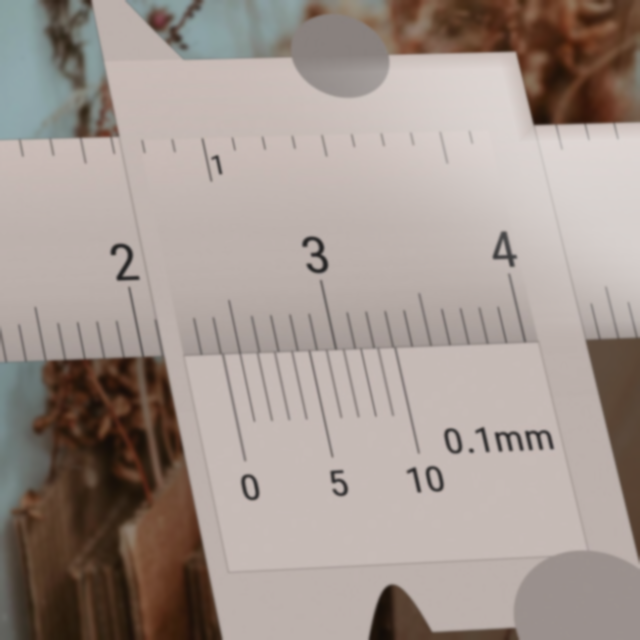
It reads 24.1 mm
